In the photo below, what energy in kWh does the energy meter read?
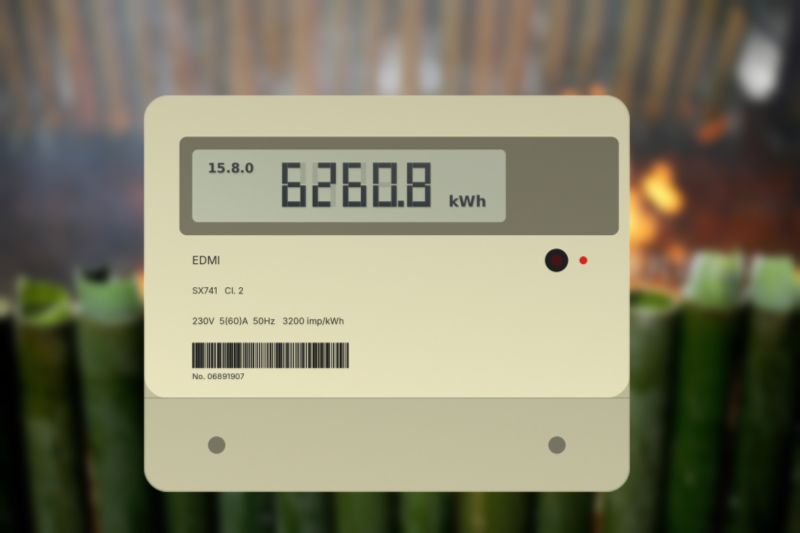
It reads 6260.8 kWh
